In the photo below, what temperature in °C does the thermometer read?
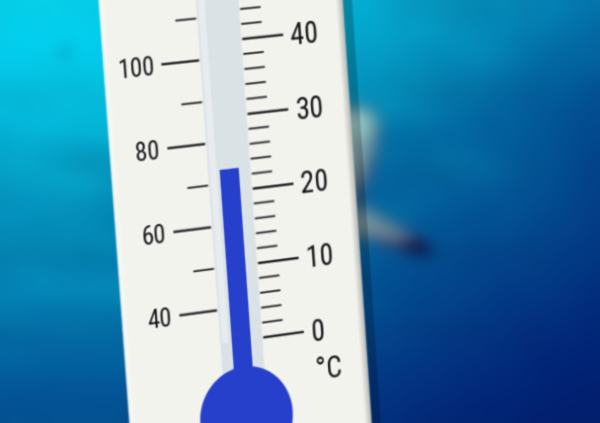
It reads 23 °C
